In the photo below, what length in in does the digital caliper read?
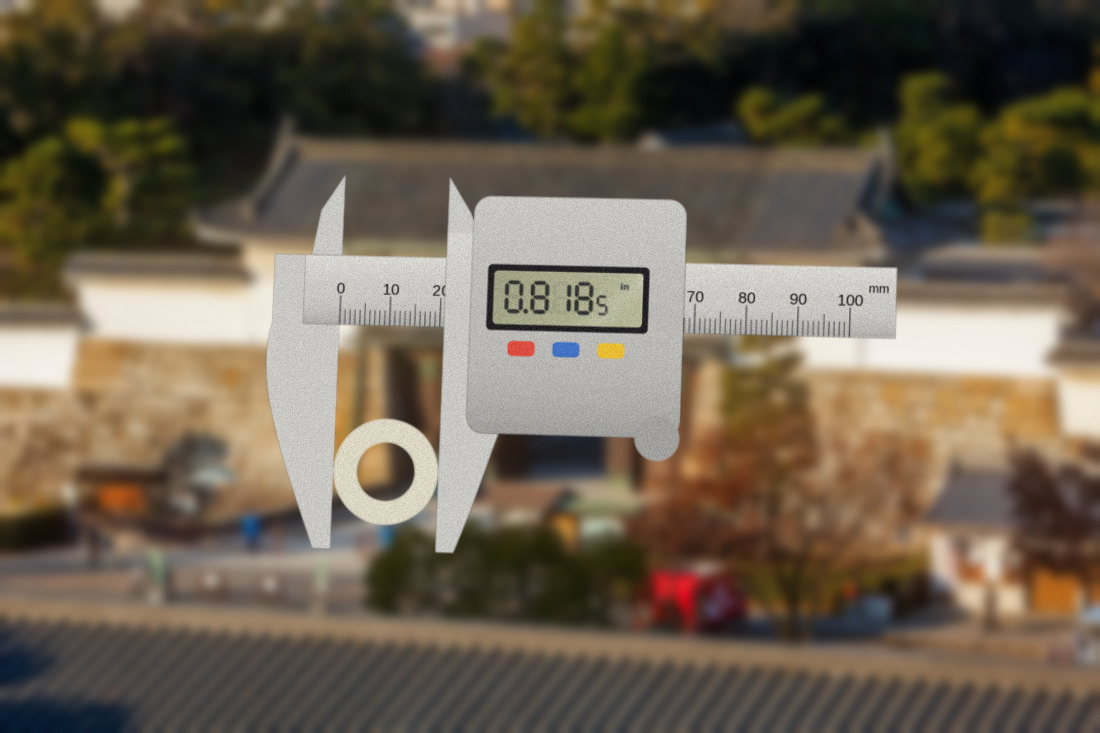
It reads 0.8185 in
